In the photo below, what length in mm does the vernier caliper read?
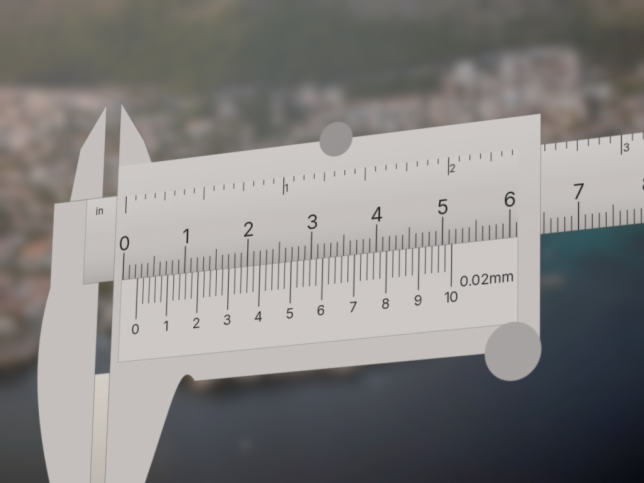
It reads 2.4 mm
